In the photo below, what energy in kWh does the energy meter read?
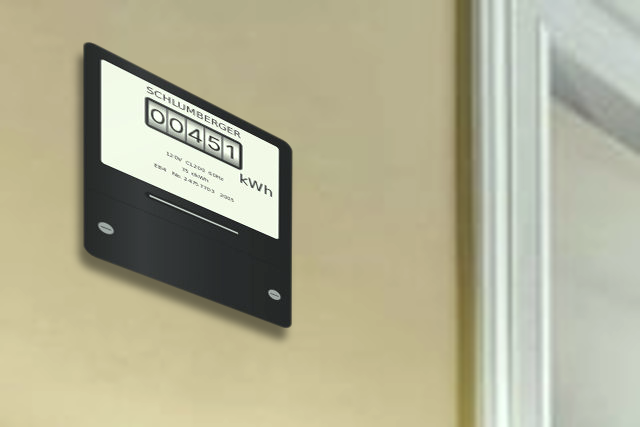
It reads 451 kWh
